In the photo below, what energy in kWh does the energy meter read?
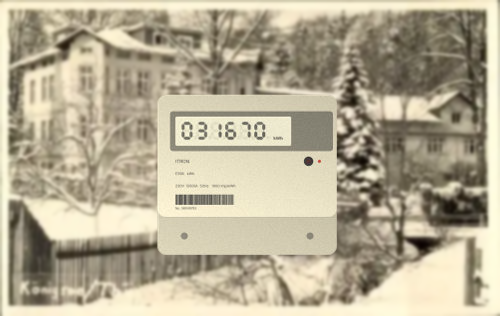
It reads 31670 kWh
